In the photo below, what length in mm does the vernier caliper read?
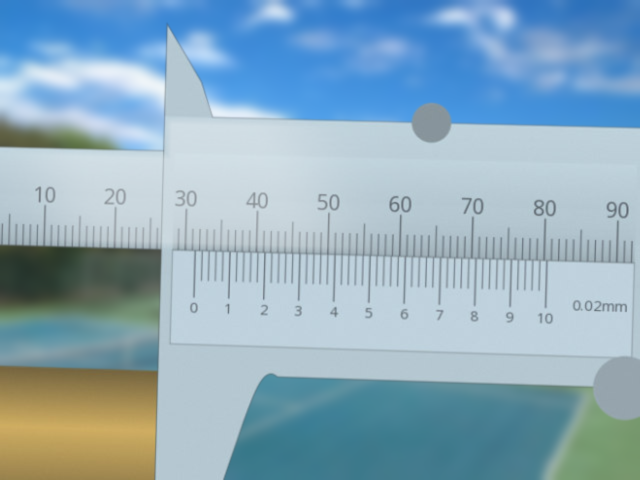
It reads 31.4 mm
